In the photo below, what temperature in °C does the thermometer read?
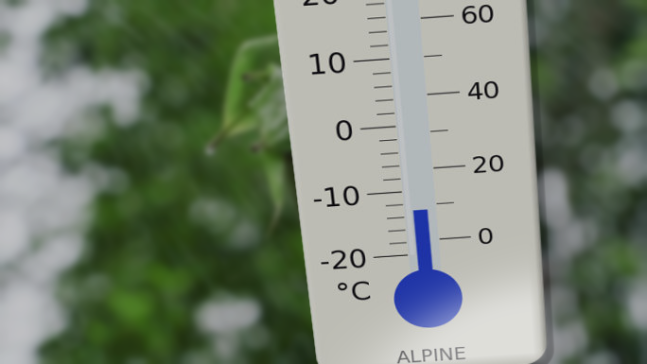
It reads -13 °C
